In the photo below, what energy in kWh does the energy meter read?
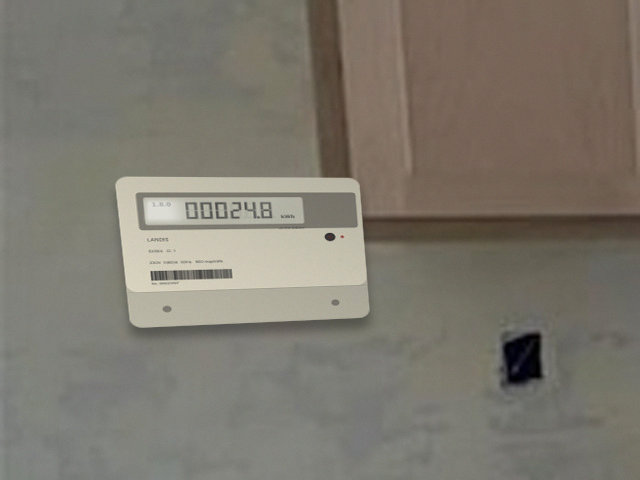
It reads 24.8 kWh
